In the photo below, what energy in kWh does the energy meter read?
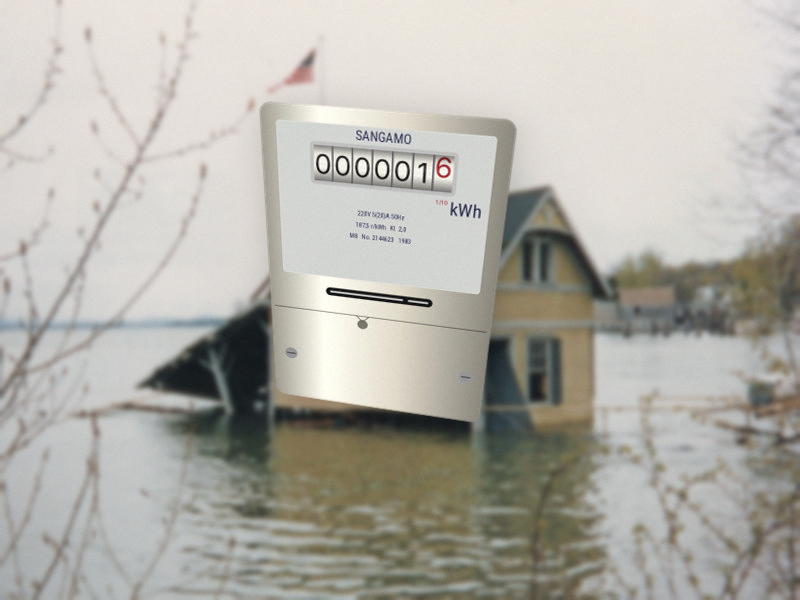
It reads 1.6 kWh
